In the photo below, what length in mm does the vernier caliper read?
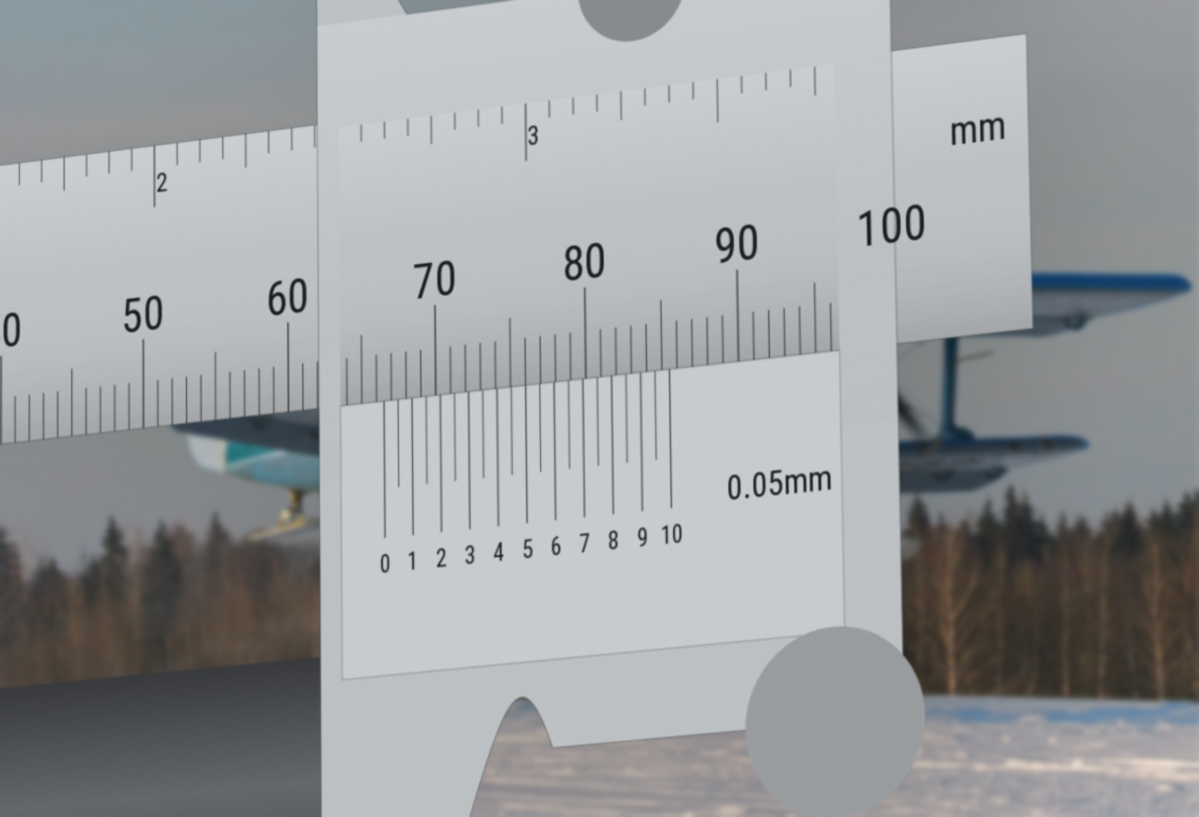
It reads 66.5 mm
